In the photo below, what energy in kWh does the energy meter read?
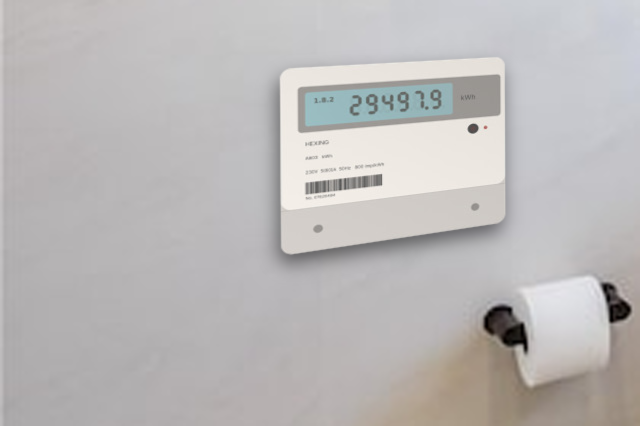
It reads 29497.9 kWh
